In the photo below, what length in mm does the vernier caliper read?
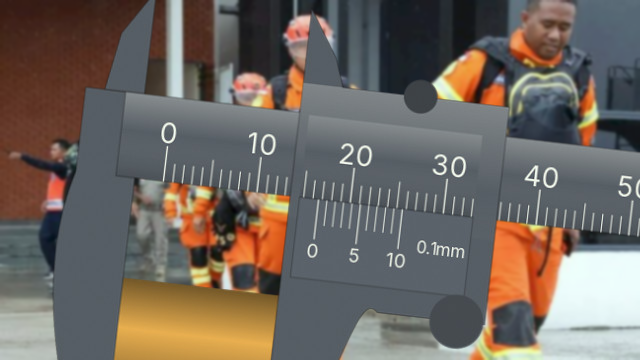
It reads 16.6 mm
